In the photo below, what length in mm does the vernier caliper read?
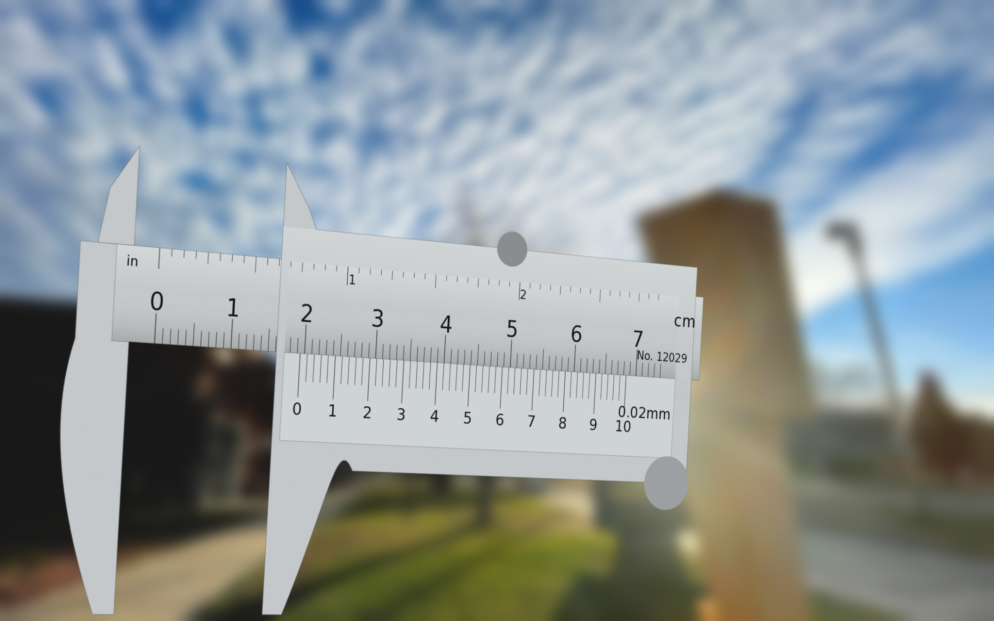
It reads 19.4 mm
